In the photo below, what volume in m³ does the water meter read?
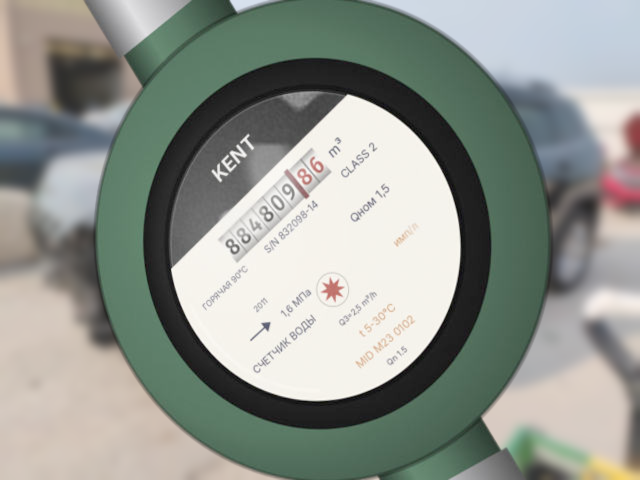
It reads 884809.86 m³
